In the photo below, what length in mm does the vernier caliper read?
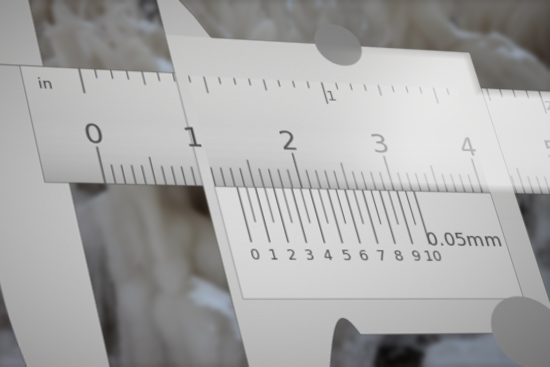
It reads 13.2 mm
